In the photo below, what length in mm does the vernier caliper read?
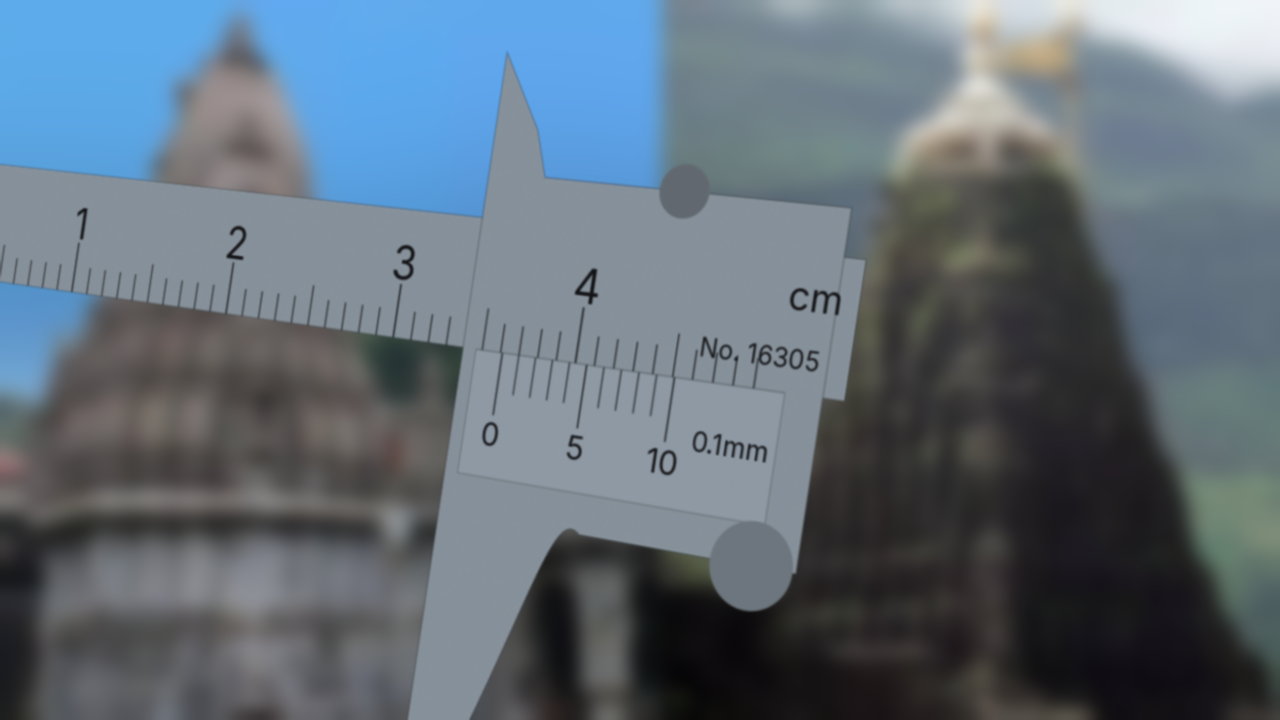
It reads 36.1 mm
